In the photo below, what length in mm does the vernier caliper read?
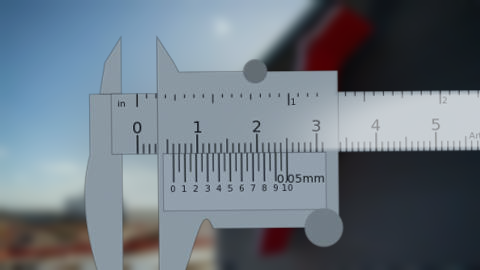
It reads 6.0 mm
